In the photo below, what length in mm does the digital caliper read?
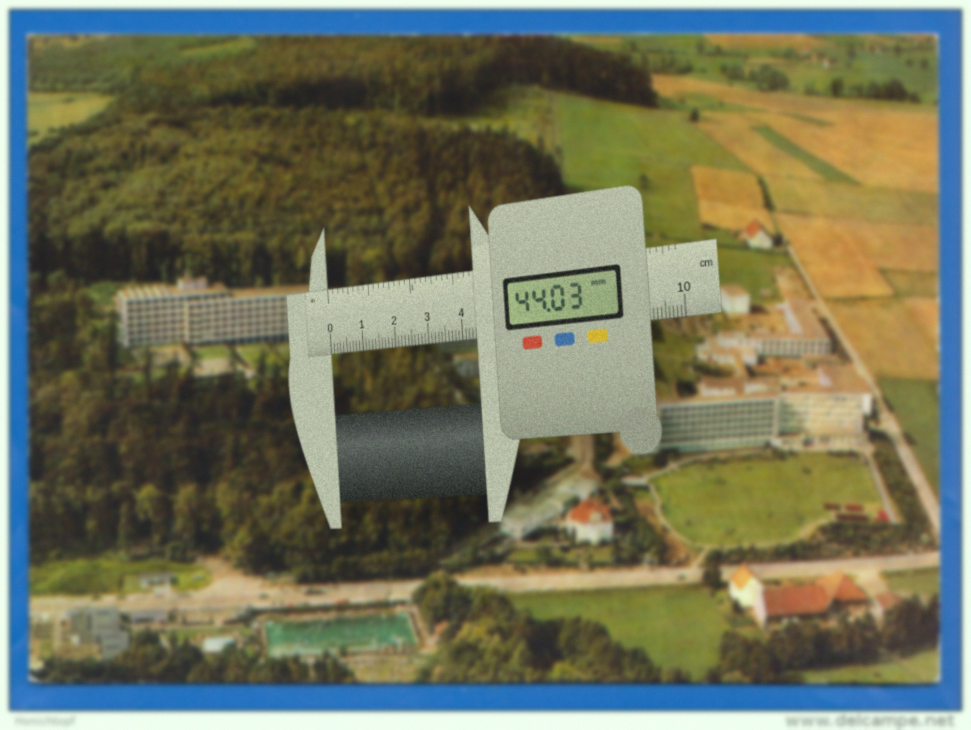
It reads 44.03 mm
